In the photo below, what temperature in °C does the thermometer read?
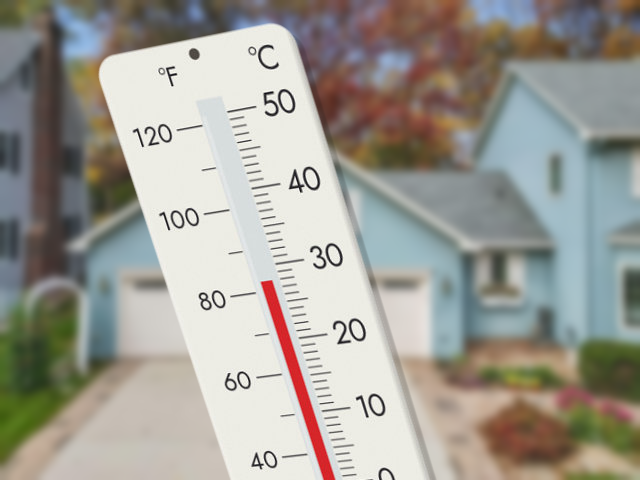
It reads 28 °C
